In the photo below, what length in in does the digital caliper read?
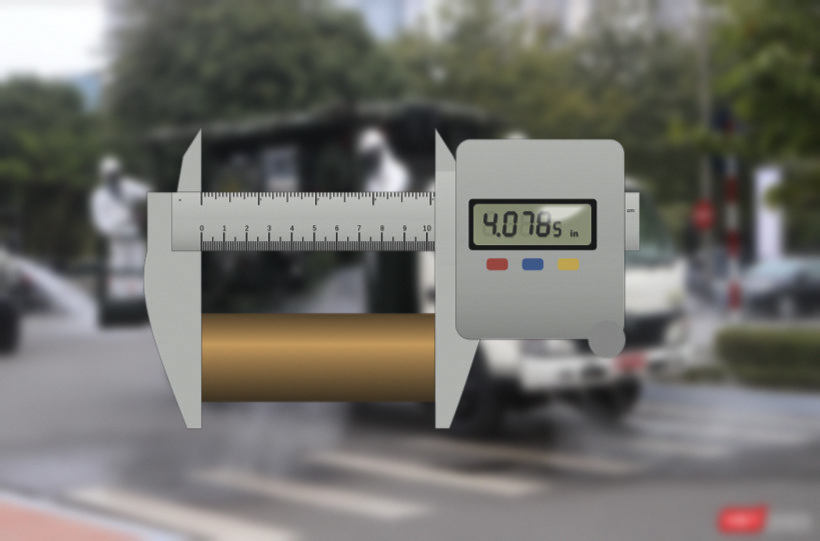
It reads 4.0785 in
